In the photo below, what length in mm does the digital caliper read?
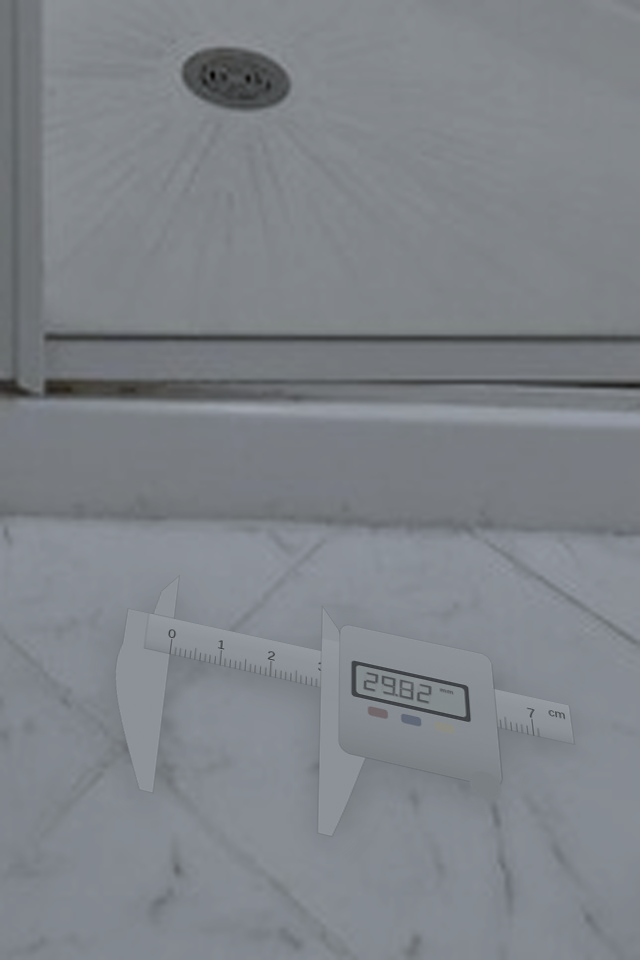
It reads 29.82 mm
